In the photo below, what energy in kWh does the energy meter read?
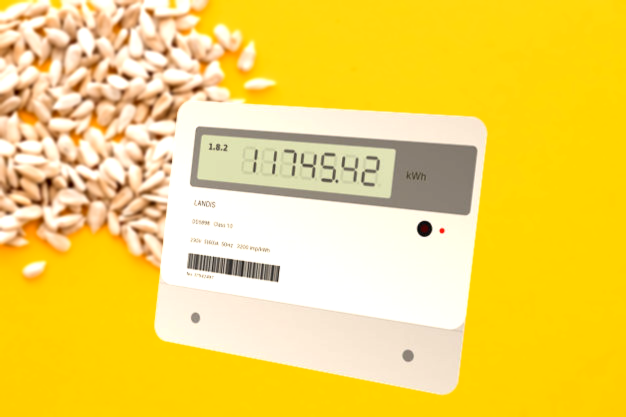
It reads 11745.42 kWh
